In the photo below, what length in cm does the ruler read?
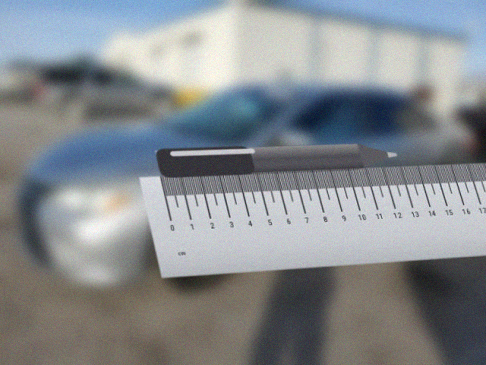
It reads 13 cm
